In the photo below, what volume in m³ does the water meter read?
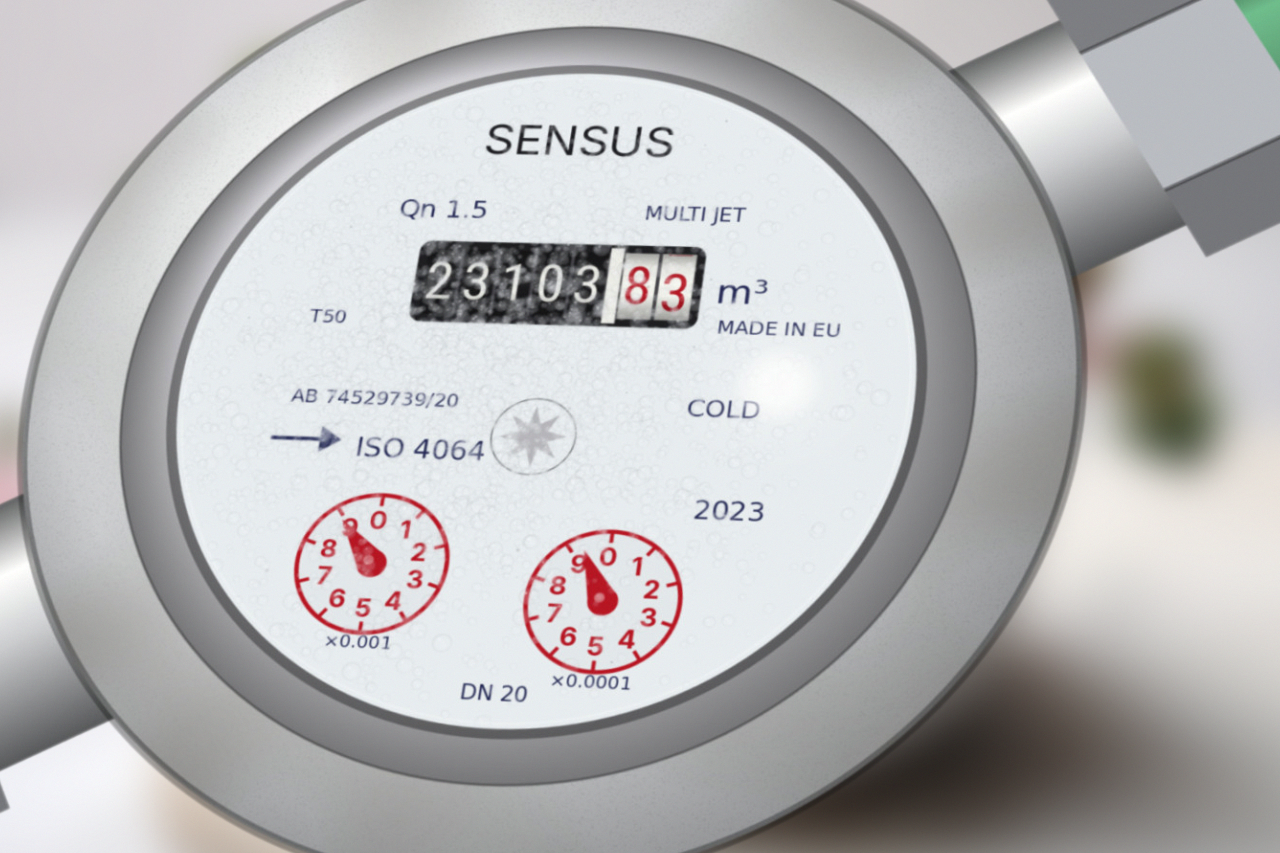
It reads 23103.8289 m³
